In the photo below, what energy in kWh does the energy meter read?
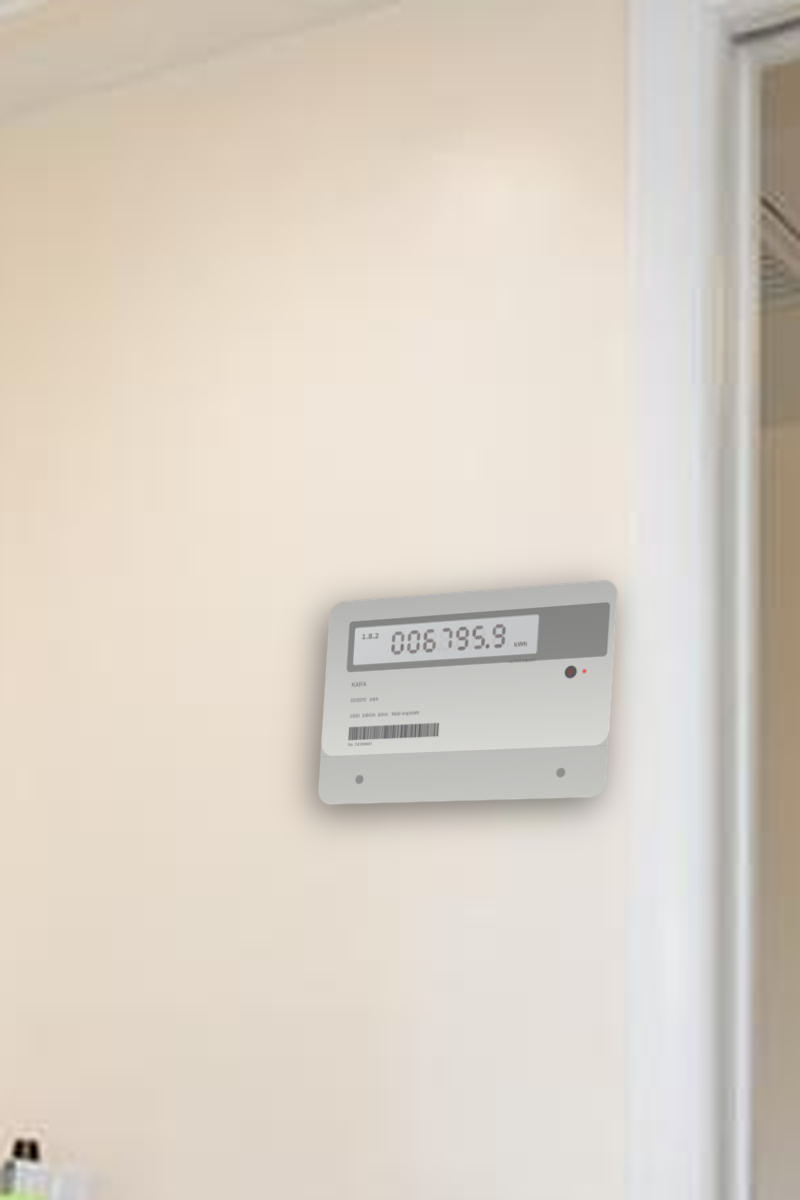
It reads 6795.9 kWh
